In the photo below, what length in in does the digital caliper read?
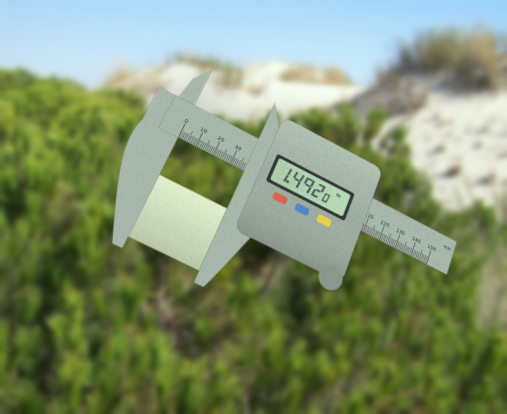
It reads 1.4920 in
